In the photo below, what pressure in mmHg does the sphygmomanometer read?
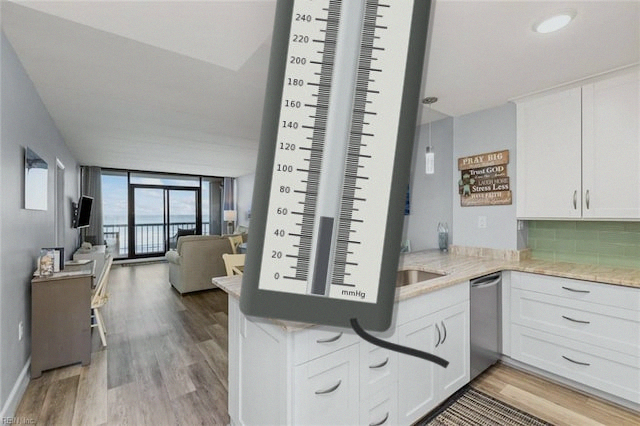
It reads 60 mmHg
